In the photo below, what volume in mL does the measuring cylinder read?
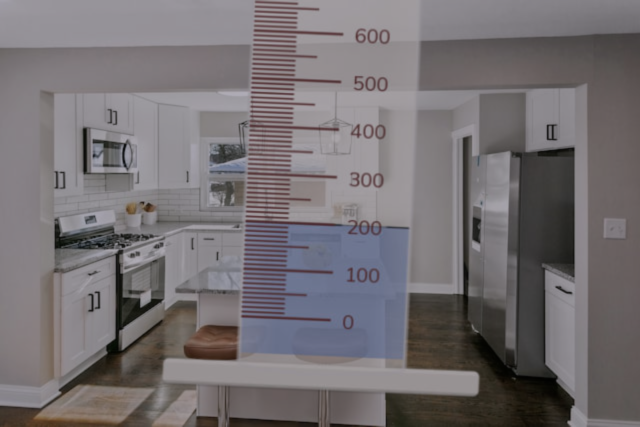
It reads 200 mL
